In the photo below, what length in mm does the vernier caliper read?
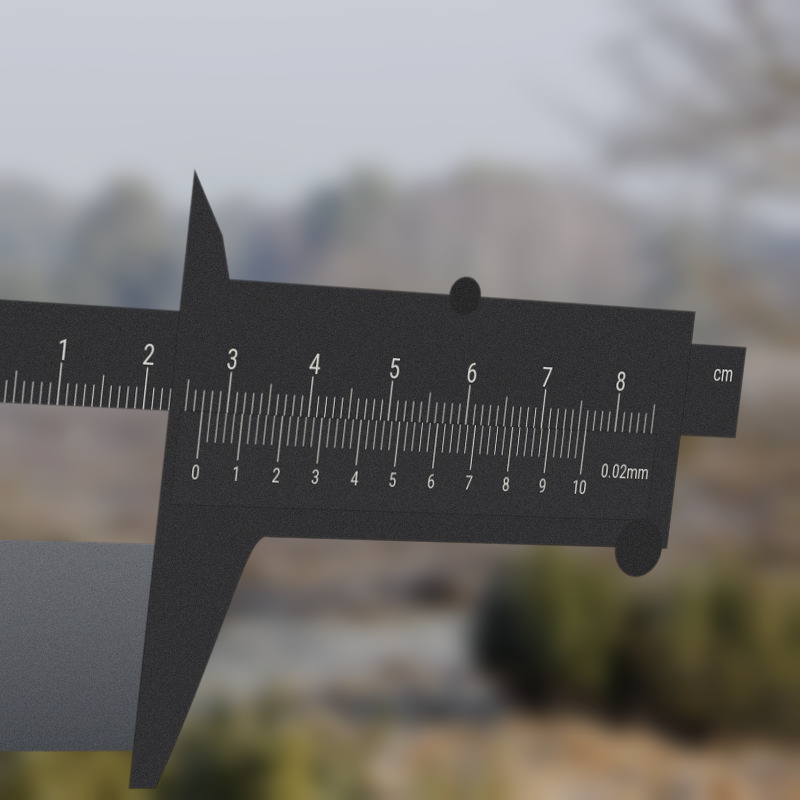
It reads 27.0 mm
